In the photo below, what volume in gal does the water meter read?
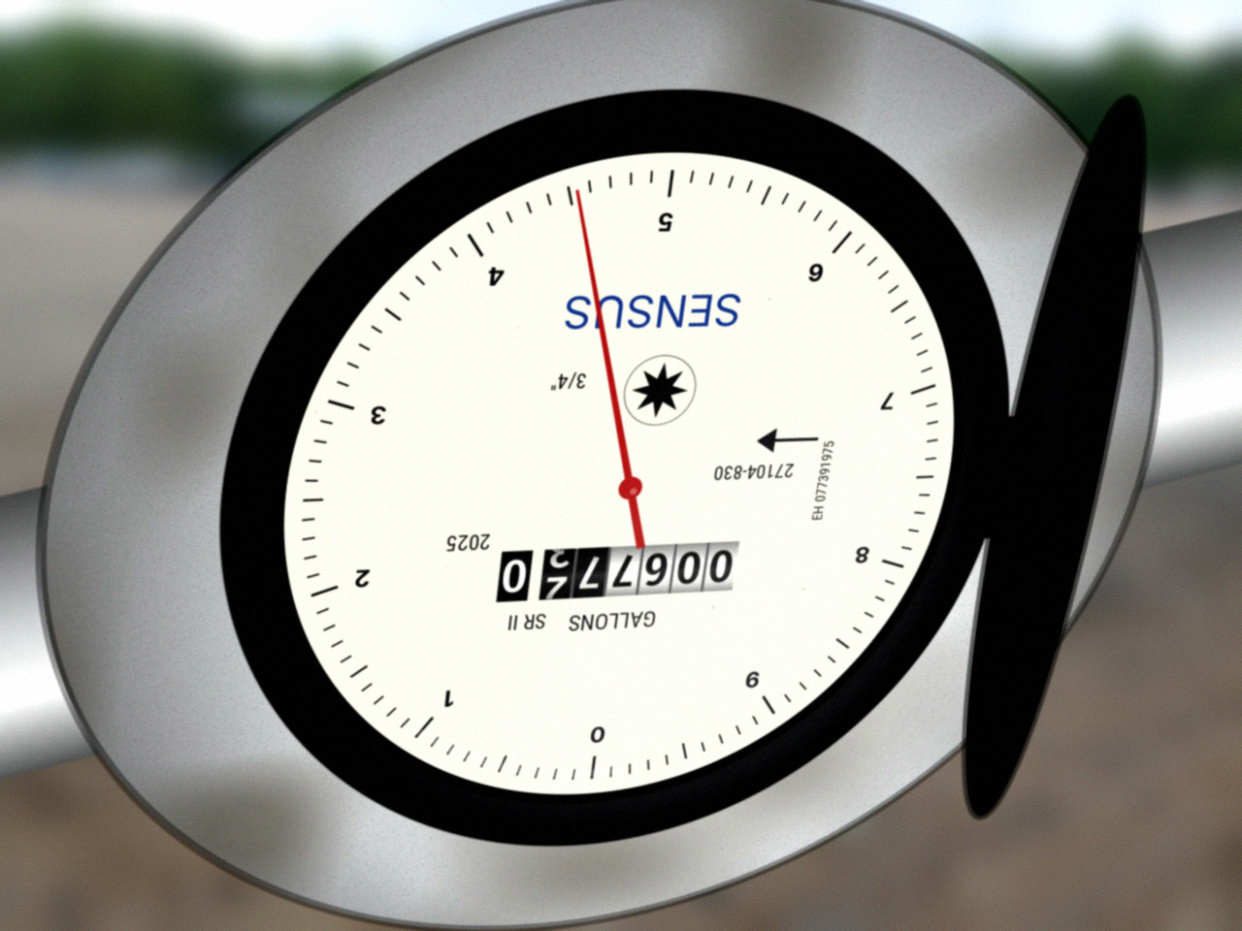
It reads 67724.5 gal
